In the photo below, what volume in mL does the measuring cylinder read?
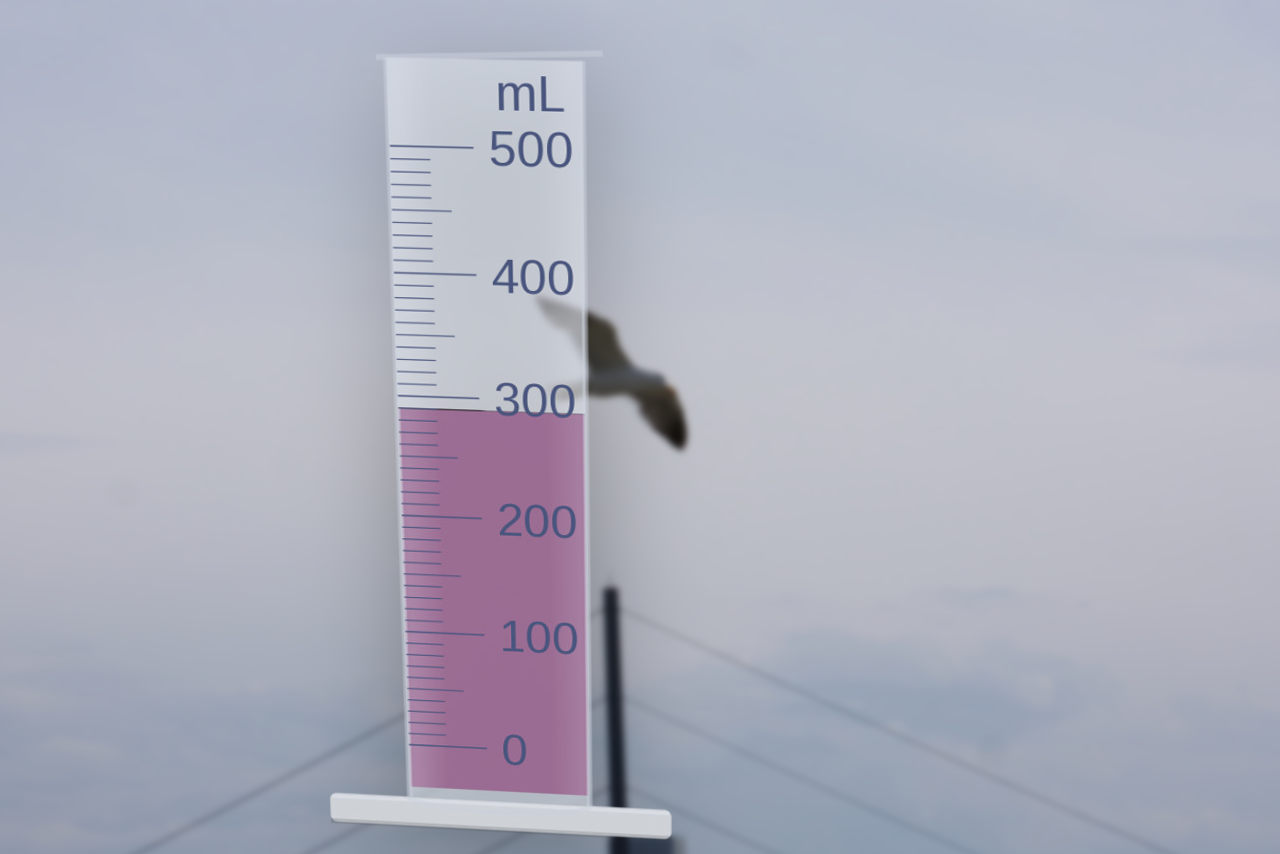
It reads 290 mL
